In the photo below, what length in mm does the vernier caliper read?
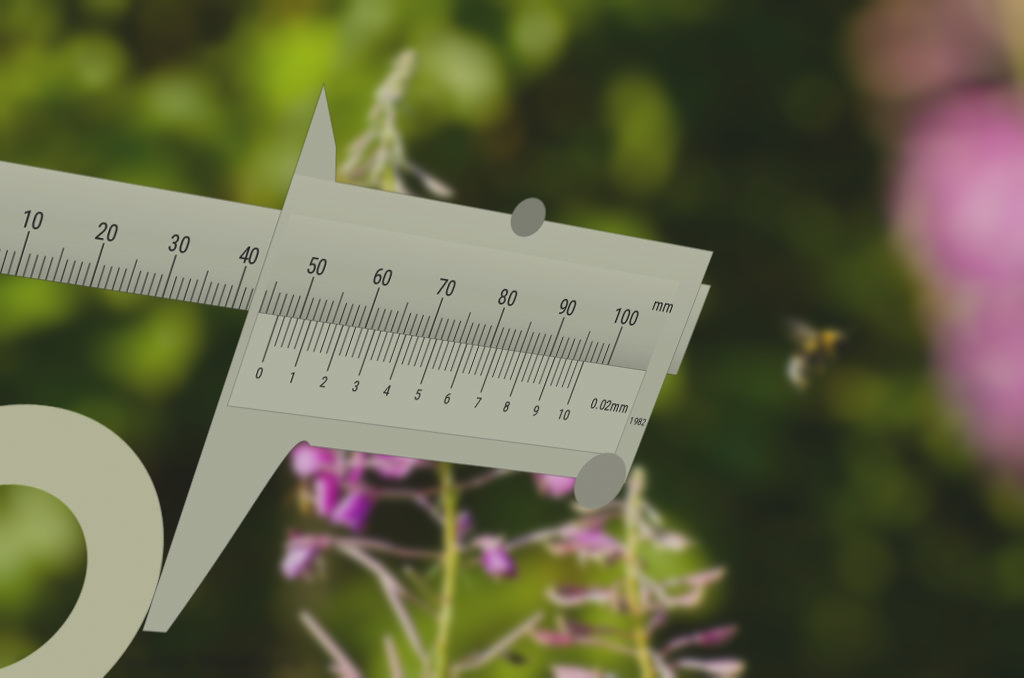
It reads 46.8 mm
